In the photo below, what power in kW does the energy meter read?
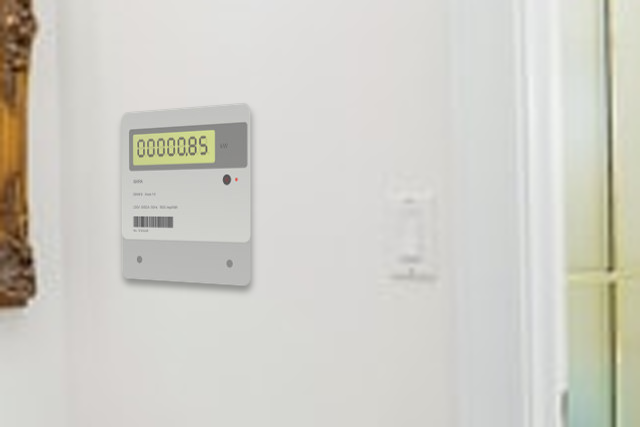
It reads 0.85 kW
